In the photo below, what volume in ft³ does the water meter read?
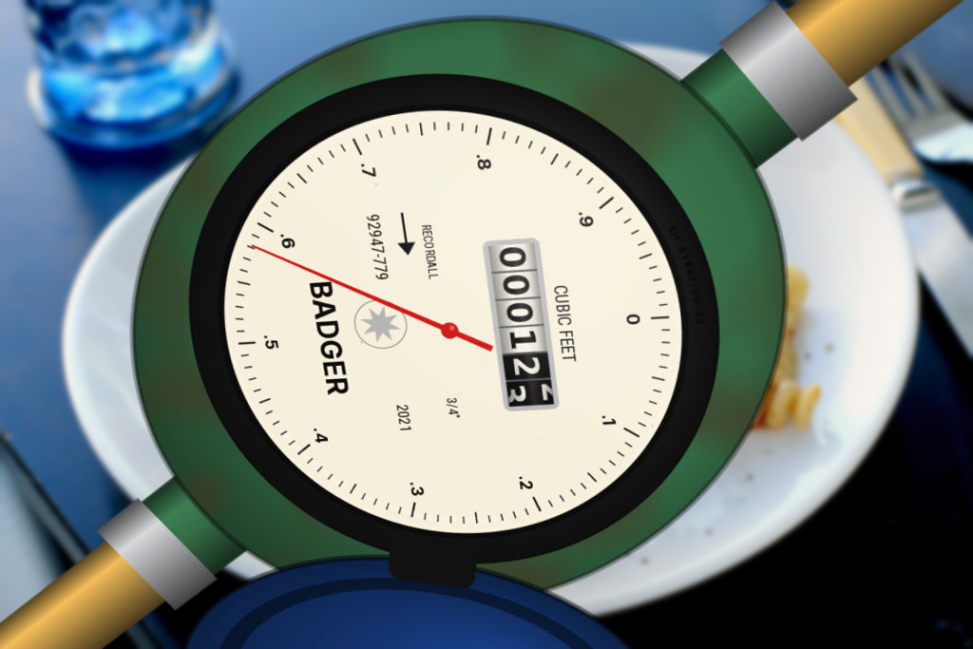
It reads 122.58 ft³
